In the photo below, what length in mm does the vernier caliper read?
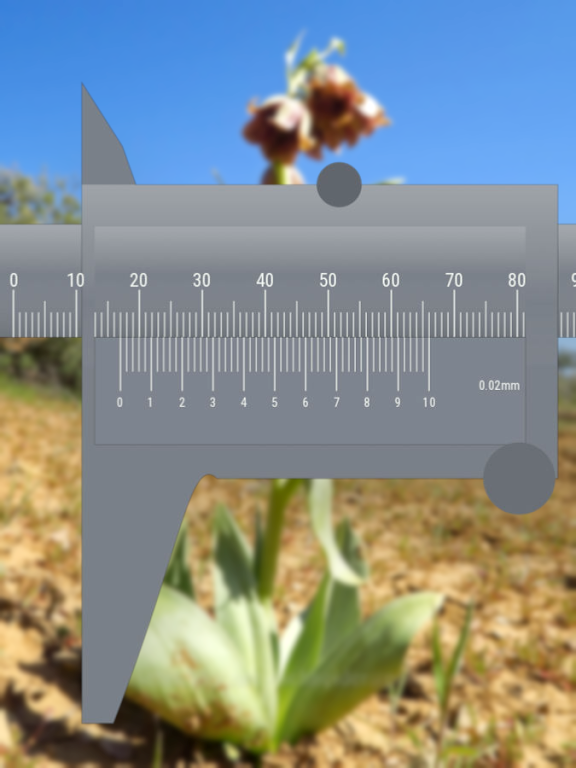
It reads 17.0 mm
